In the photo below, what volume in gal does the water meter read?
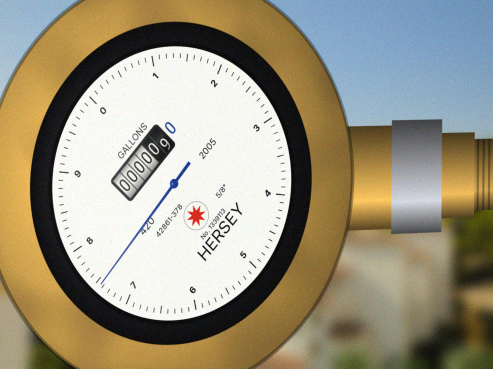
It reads 87.4 gal
